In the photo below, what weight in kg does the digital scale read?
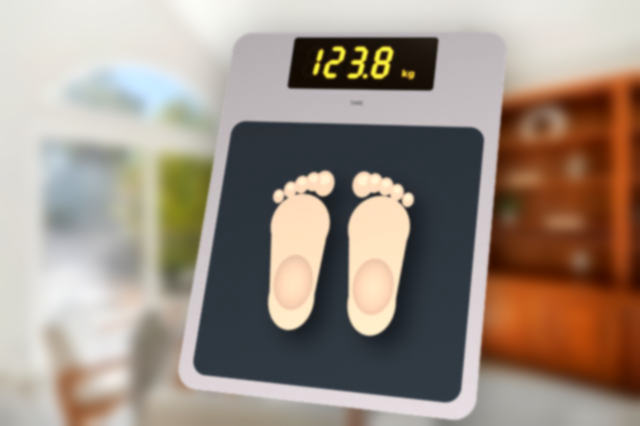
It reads 123.8 kg
